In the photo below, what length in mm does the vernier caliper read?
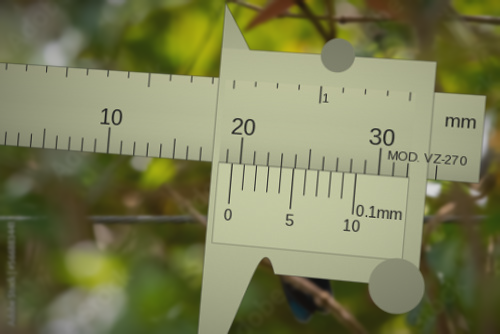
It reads 19.4 mm
